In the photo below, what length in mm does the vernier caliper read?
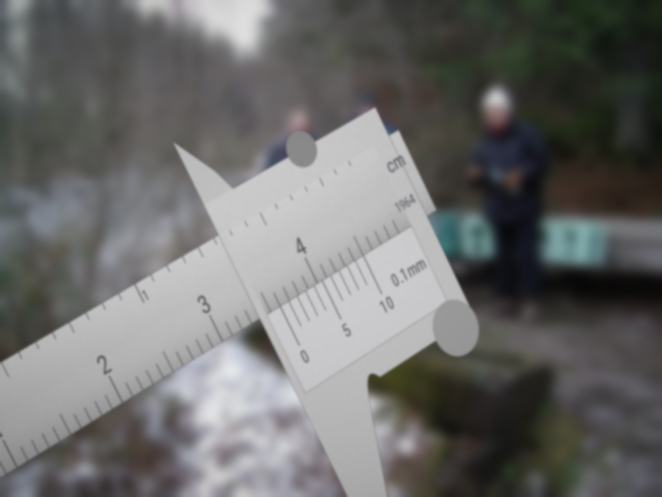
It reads 36.0 mm
